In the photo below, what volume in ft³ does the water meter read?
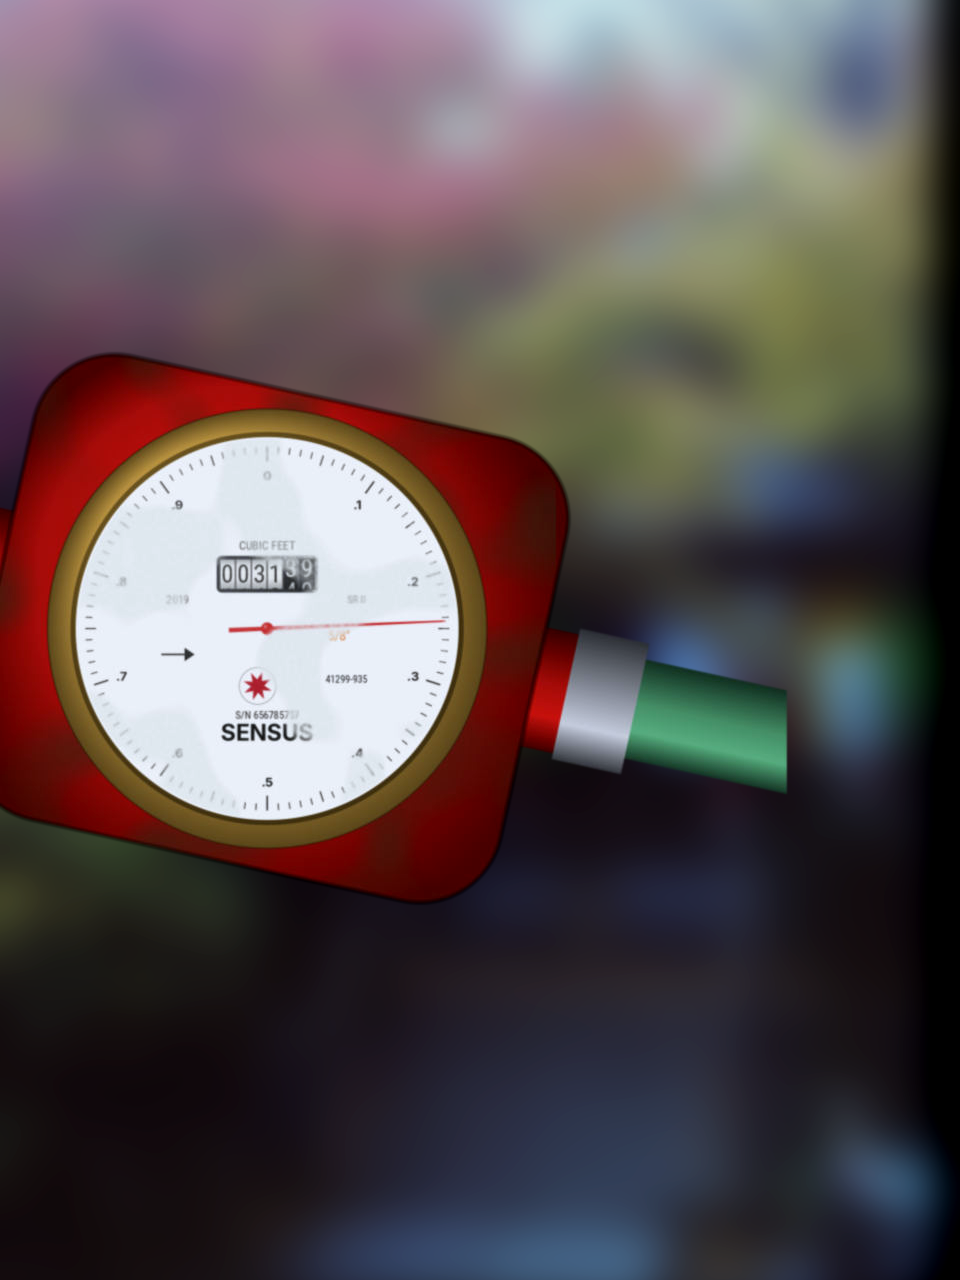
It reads 3139.24 ft³
